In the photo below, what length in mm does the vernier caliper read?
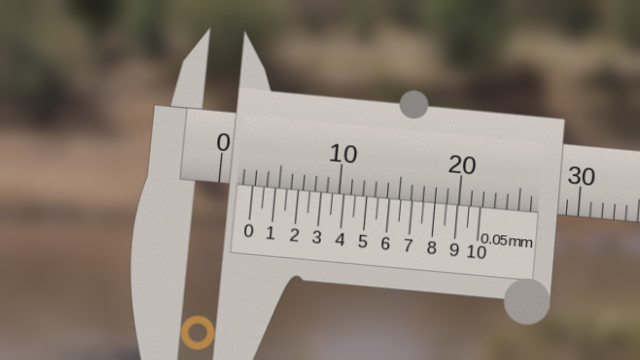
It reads 2.8 mm
